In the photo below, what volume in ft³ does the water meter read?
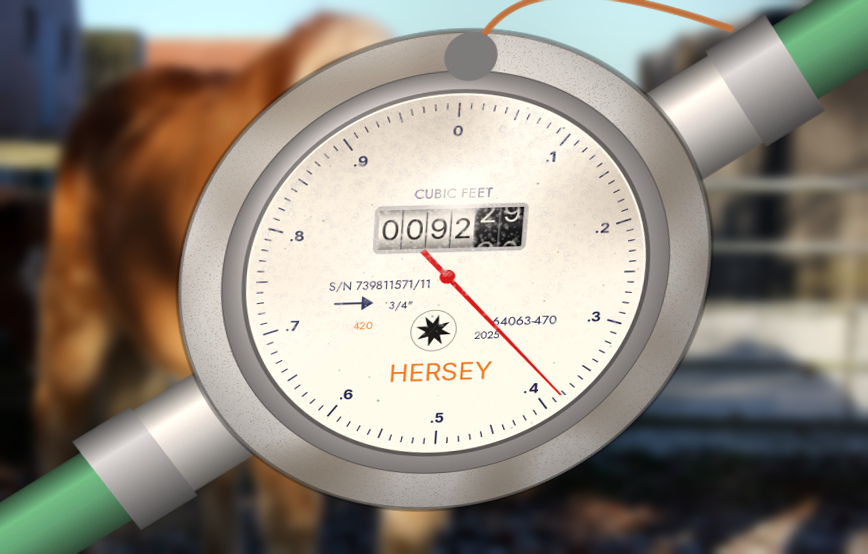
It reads 9229.38 ft³
